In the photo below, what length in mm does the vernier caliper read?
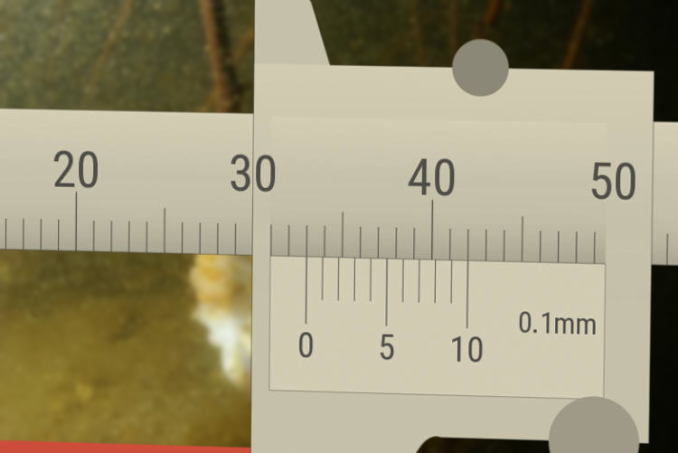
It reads 33.0 mm
